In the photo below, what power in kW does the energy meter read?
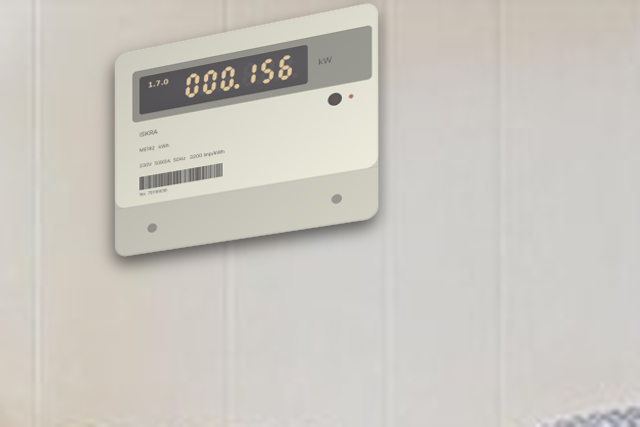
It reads 0.156 kW
